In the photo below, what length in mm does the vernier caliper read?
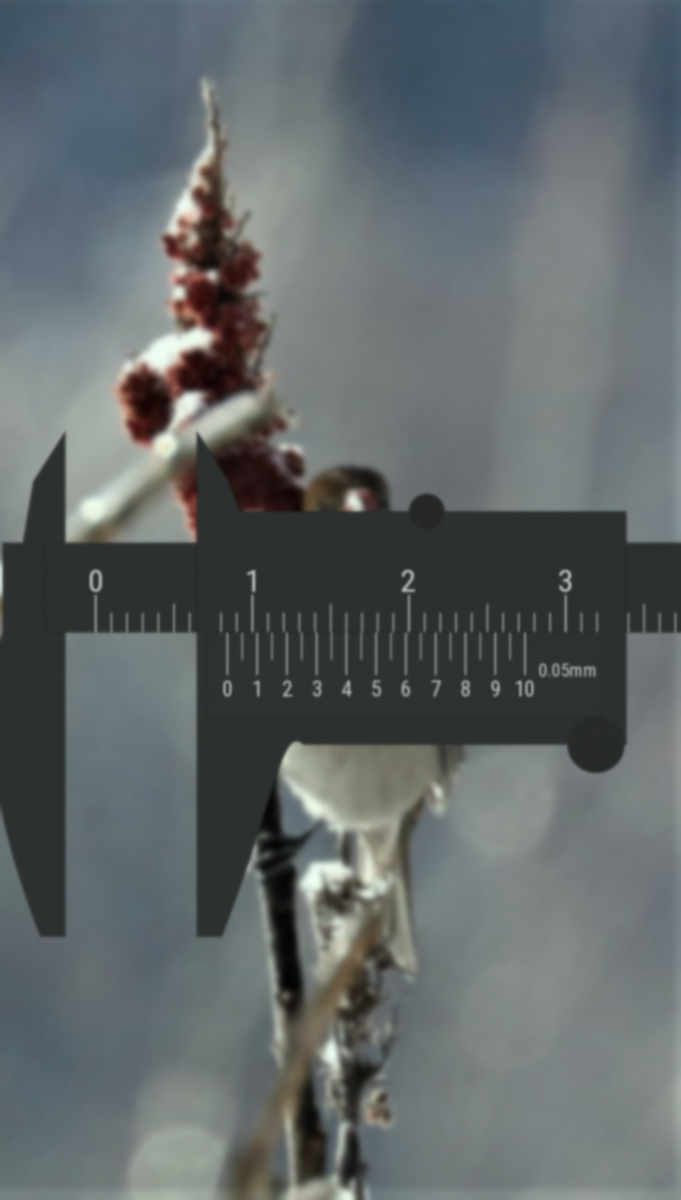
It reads 8.4 mm
